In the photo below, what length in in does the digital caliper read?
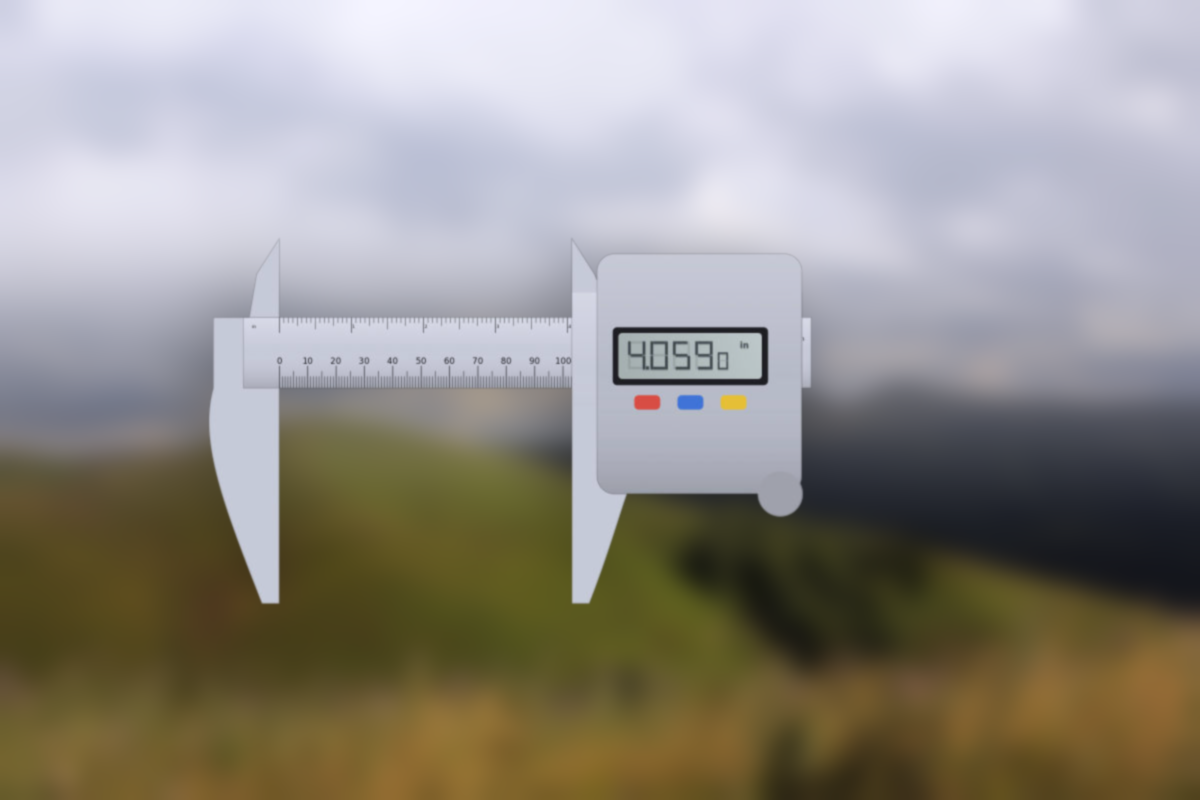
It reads 4.0590 in
